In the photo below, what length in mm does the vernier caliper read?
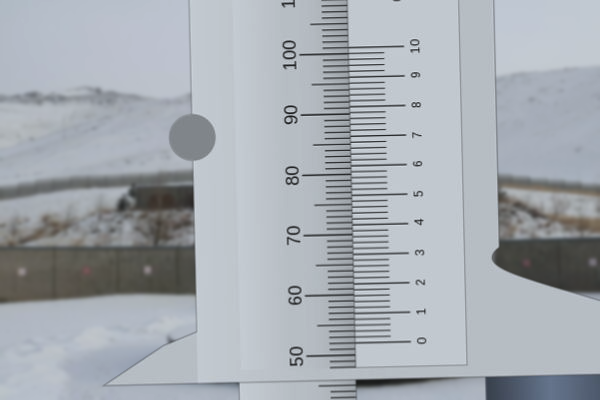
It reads 52.0 mm
